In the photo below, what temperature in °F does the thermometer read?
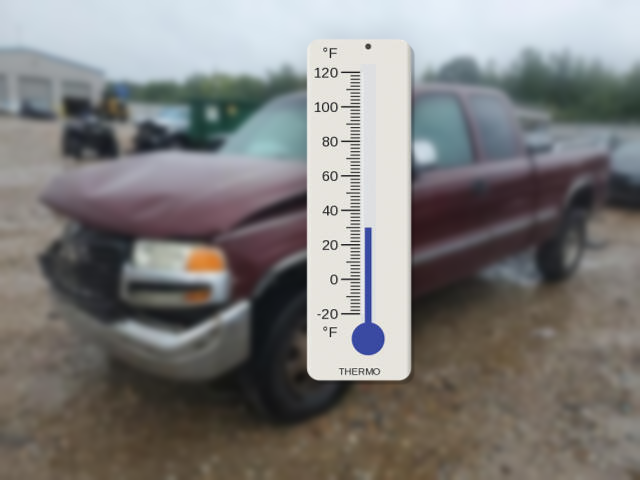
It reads 30 °F
